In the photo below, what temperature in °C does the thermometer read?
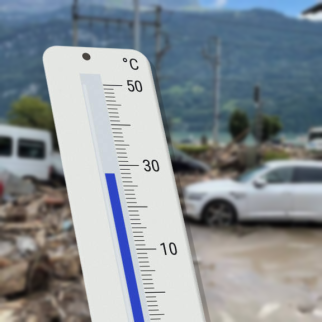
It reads 28 °C
